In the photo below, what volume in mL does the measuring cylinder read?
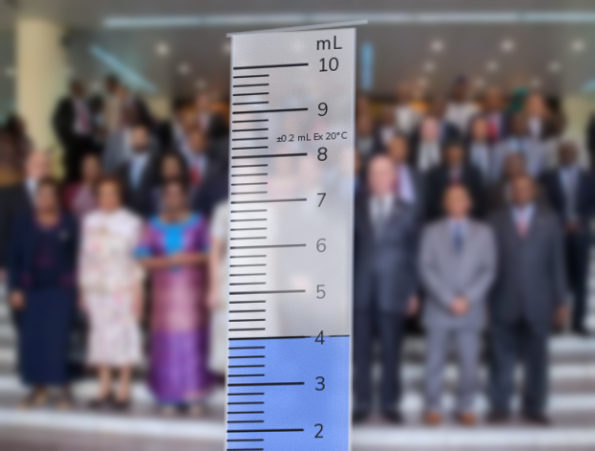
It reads 4 mL
